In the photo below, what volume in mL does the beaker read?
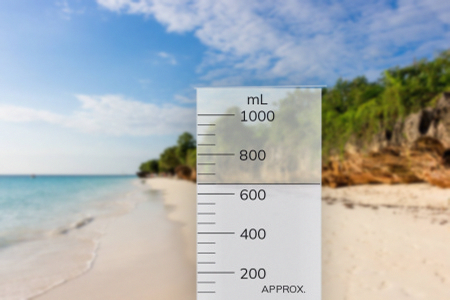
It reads 650 mL
